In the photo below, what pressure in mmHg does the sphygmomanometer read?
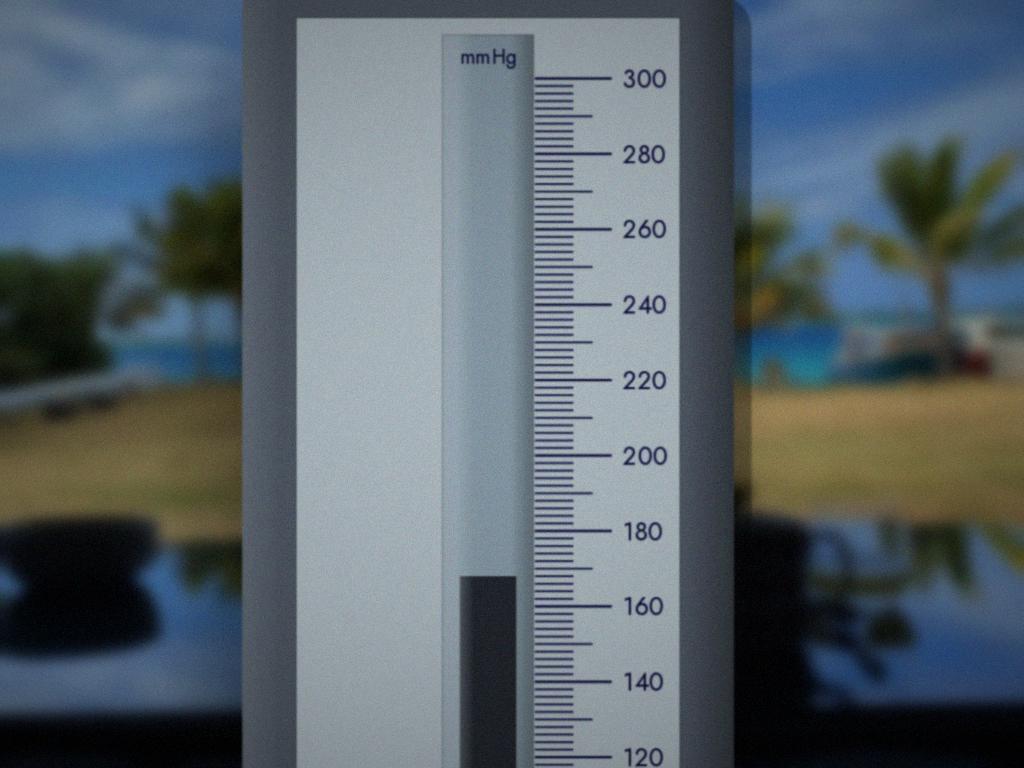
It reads 168 mmHg
